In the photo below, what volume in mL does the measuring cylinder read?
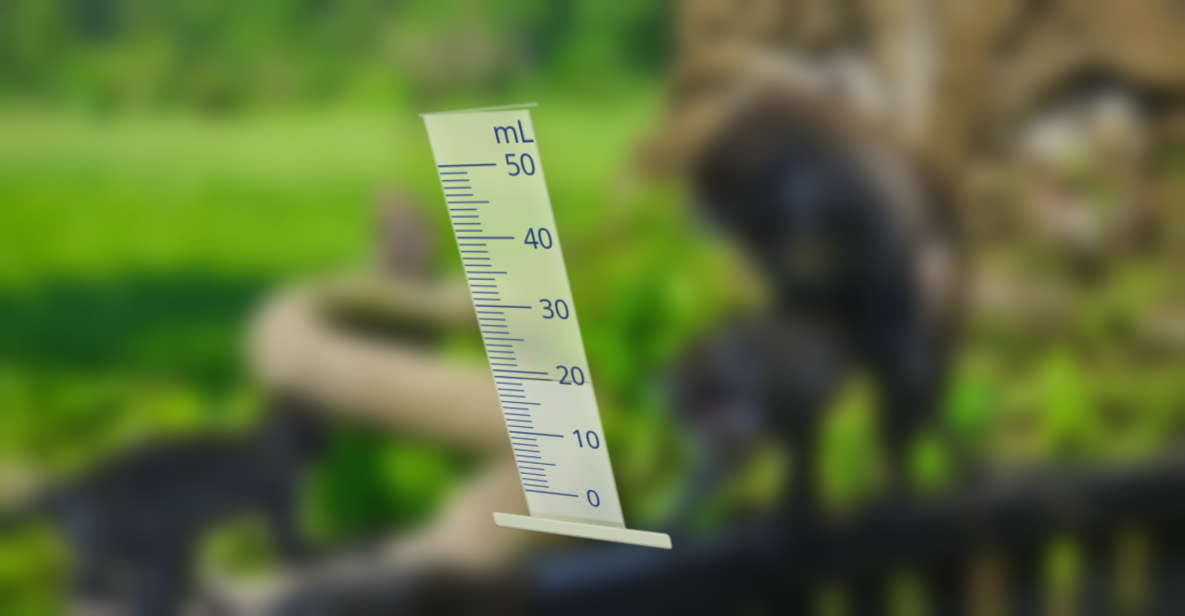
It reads 19 mL
